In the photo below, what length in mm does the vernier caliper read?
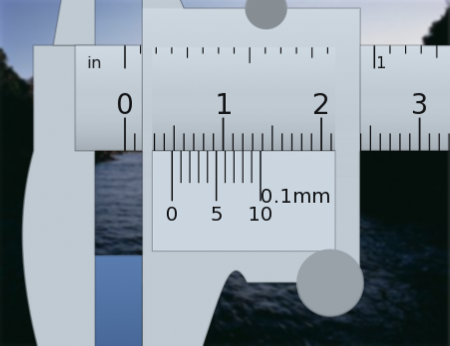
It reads 4.8 mm
